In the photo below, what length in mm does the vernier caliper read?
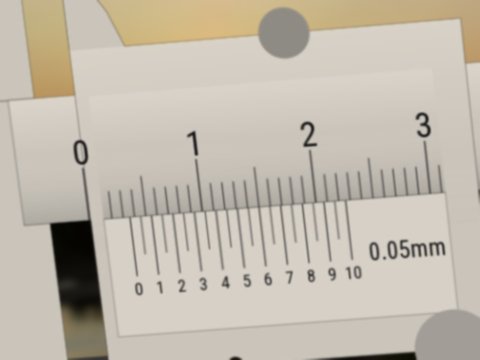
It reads 3.6 mm
